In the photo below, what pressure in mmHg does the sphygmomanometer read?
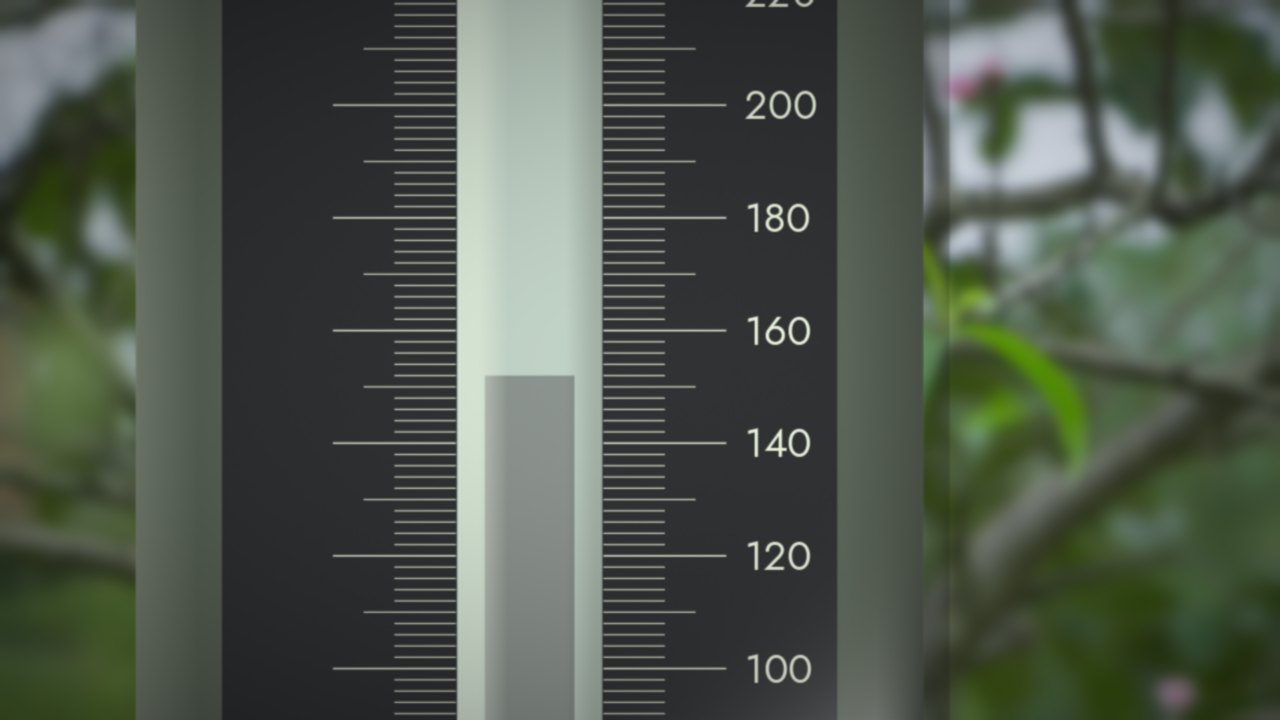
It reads 152 mmHg
